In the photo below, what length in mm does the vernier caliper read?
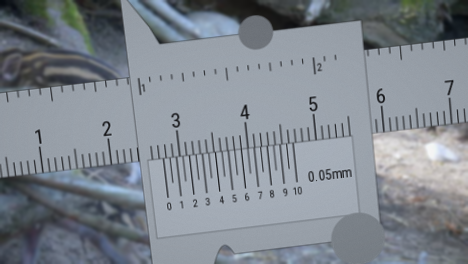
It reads 27.6 mm
